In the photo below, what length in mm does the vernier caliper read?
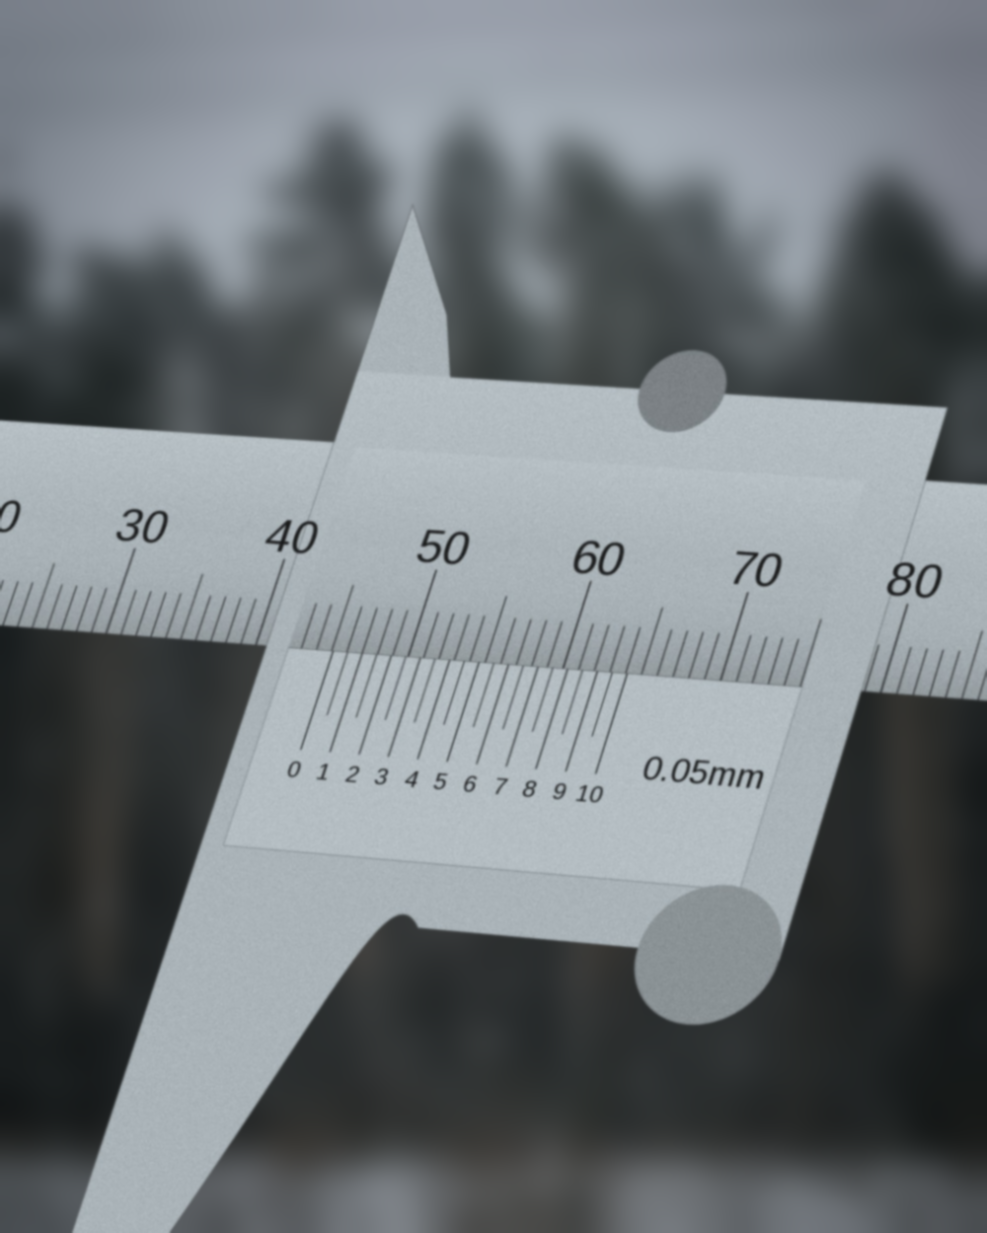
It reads 45.1 mm
